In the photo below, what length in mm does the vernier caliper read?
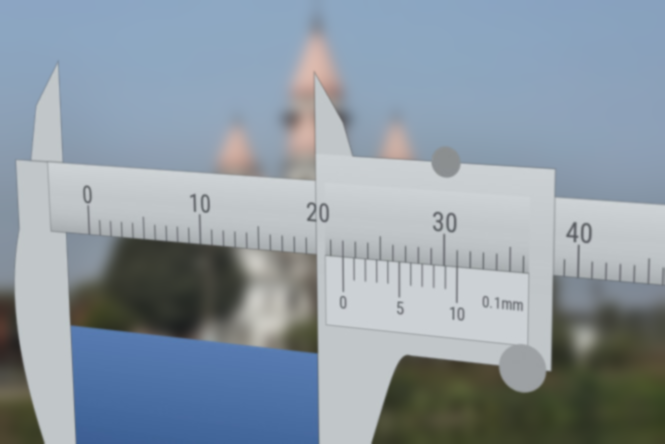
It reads 22.0 mm
